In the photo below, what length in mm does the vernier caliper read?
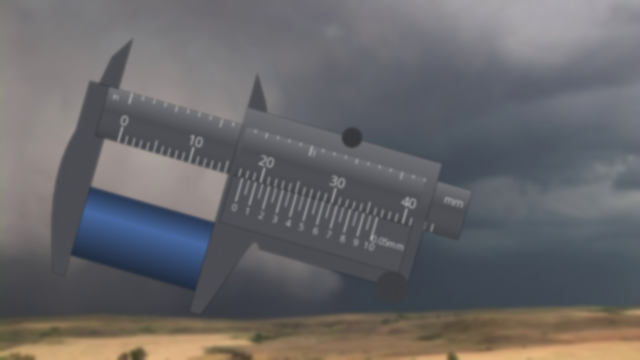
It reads 17.5 mm
